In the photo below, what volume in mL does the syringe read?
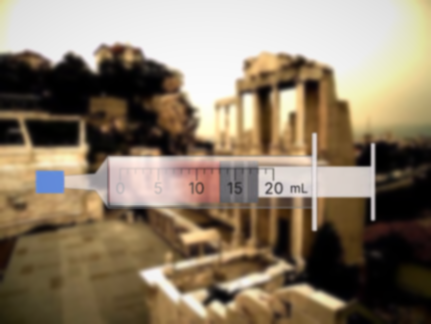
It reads 13 mL
